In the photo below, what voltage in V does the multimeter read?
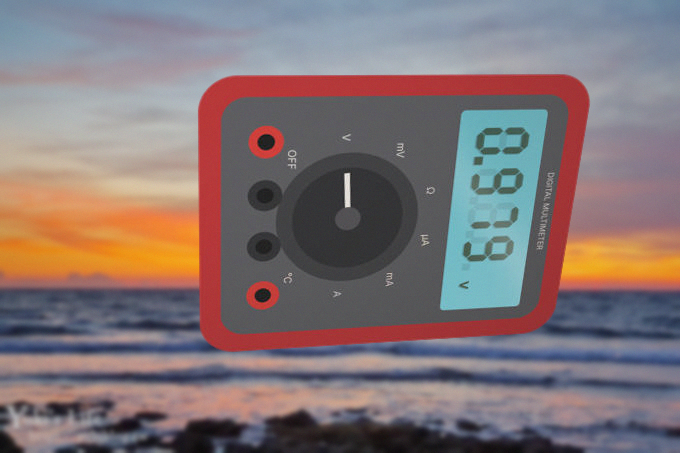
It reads 0.979 V
